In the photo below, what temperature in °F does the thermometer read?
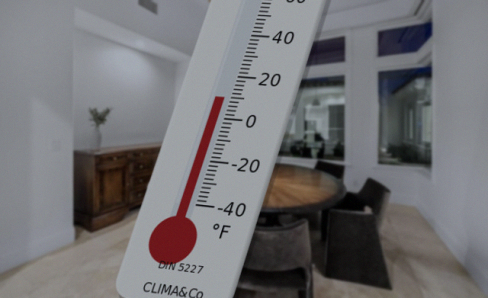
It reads 10 °F
